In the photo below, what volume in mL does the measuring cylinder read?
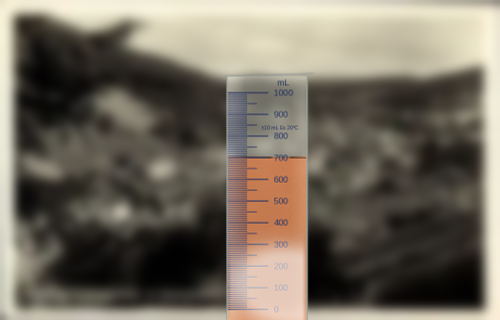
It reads 700 mL
